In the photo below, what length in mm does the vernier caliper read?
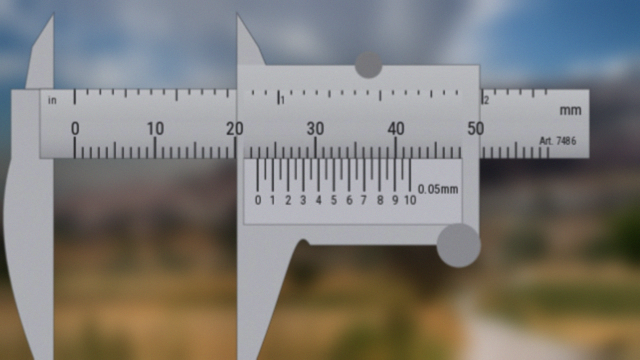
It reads 22.8 mm
